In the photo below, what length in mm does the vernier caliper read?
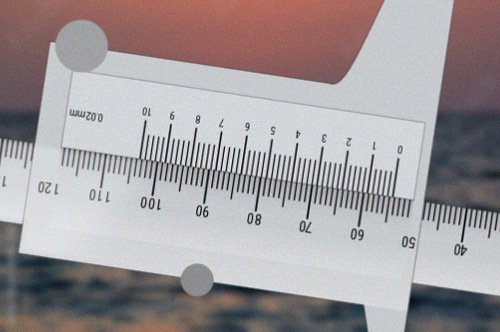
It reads 54.4 mm
